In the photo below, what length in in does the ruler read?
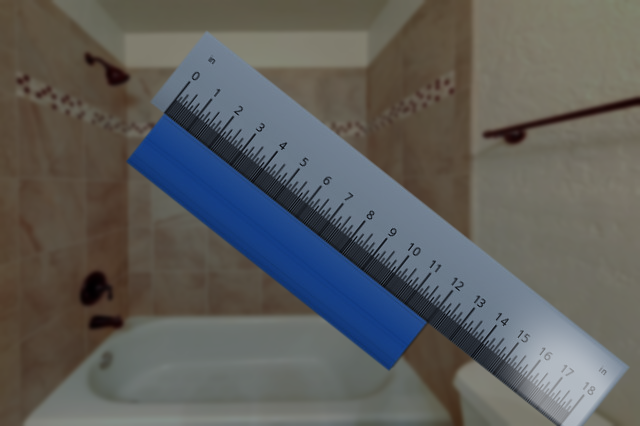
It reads 12 in
